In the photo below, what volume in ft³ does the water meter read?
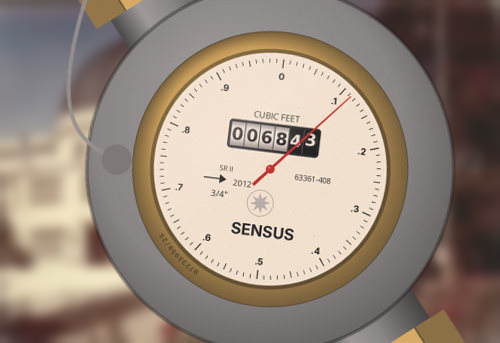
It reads 6843.11 ft³
